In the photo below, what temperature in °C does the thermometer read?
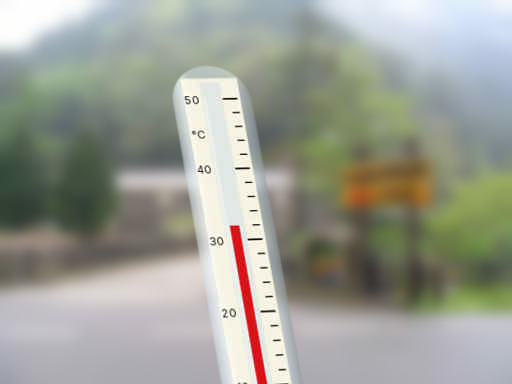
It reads 32 °C
